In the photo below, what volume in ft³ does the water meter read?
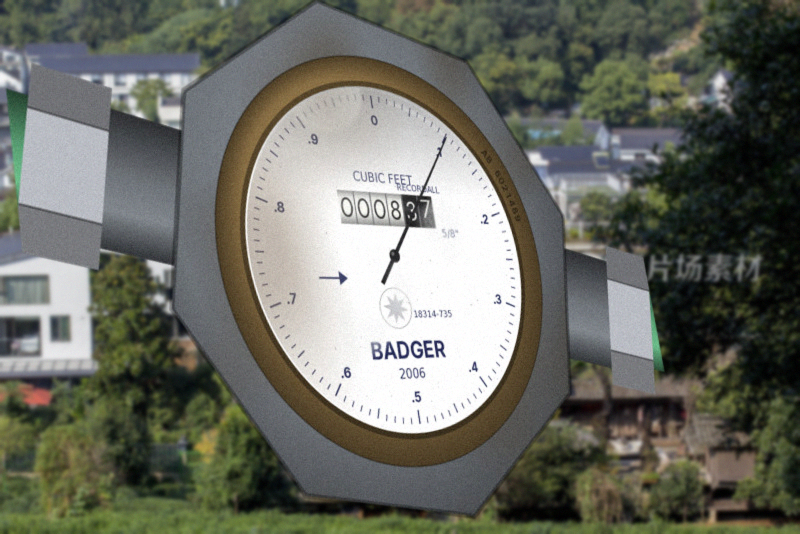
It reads 837.10 ft³
